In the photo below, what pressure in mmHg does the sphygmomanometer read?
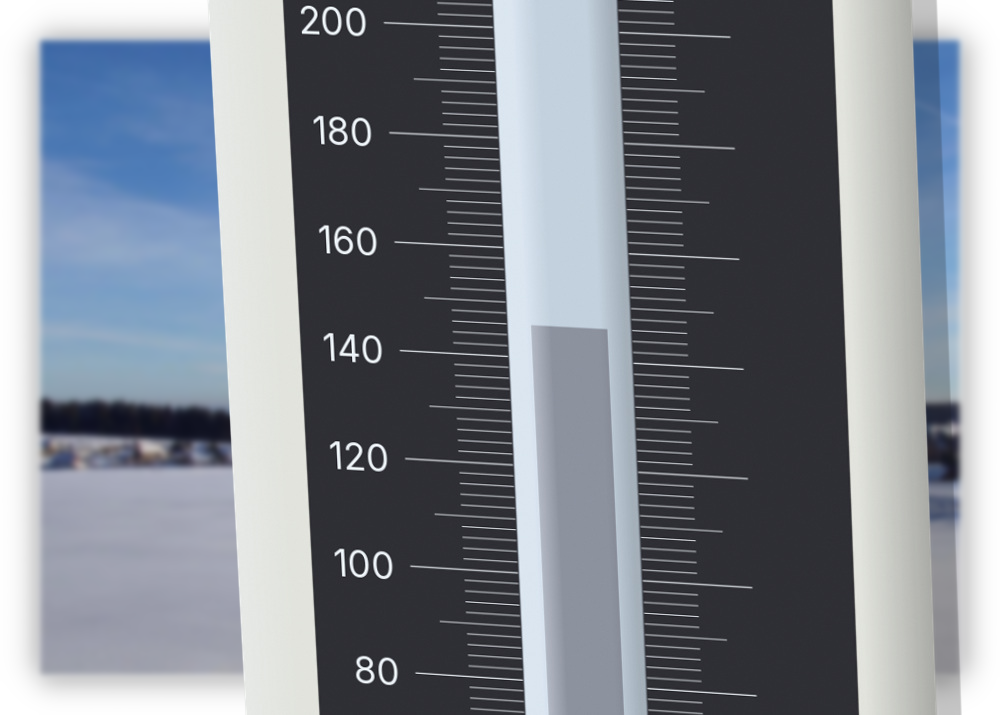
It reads 146 mmHg
